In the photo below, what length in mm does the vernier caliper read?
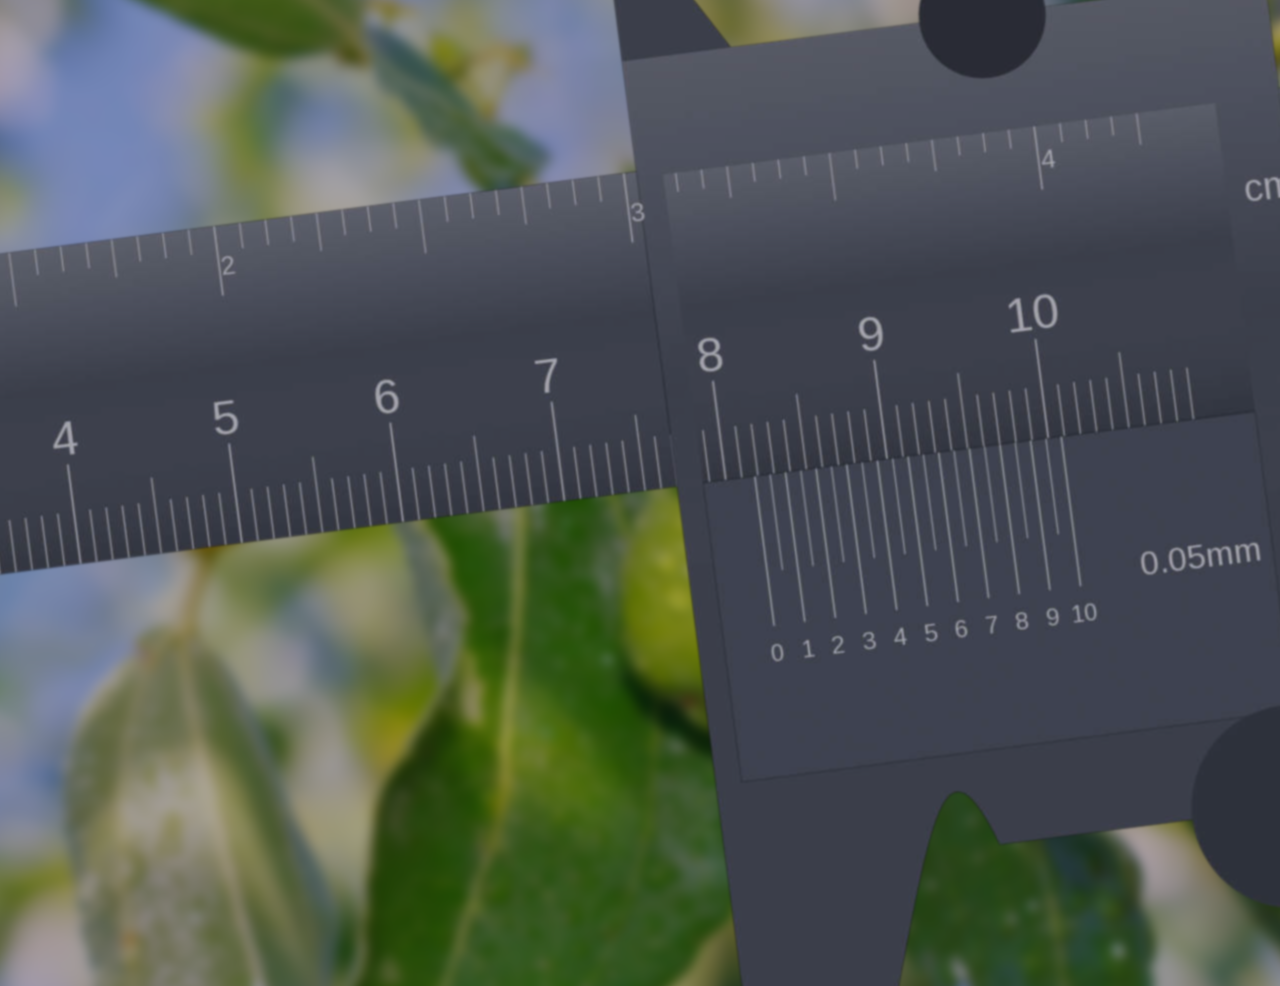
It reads 81.8 mm
